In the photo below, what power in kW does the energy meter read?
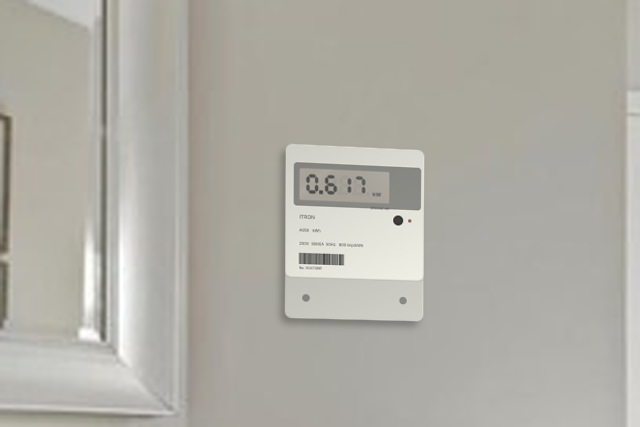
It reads 0.617 kW
